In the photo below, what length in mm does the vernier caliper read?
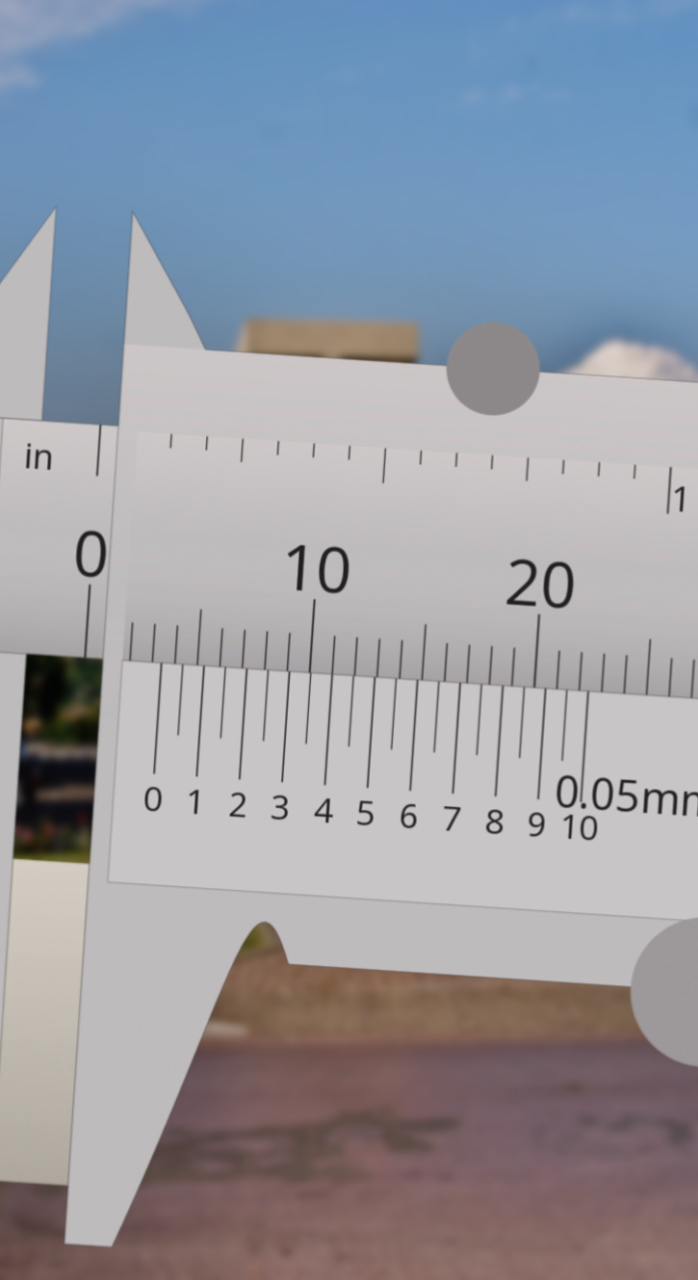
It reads 3.4 mm
